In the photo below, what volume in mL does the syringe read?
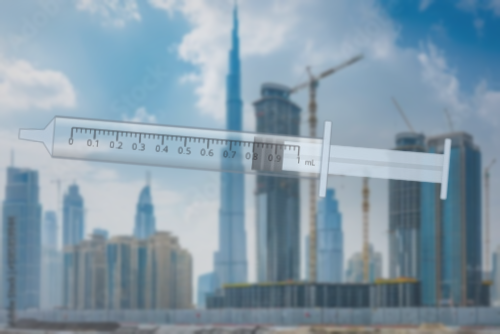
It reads 0.8 mL
